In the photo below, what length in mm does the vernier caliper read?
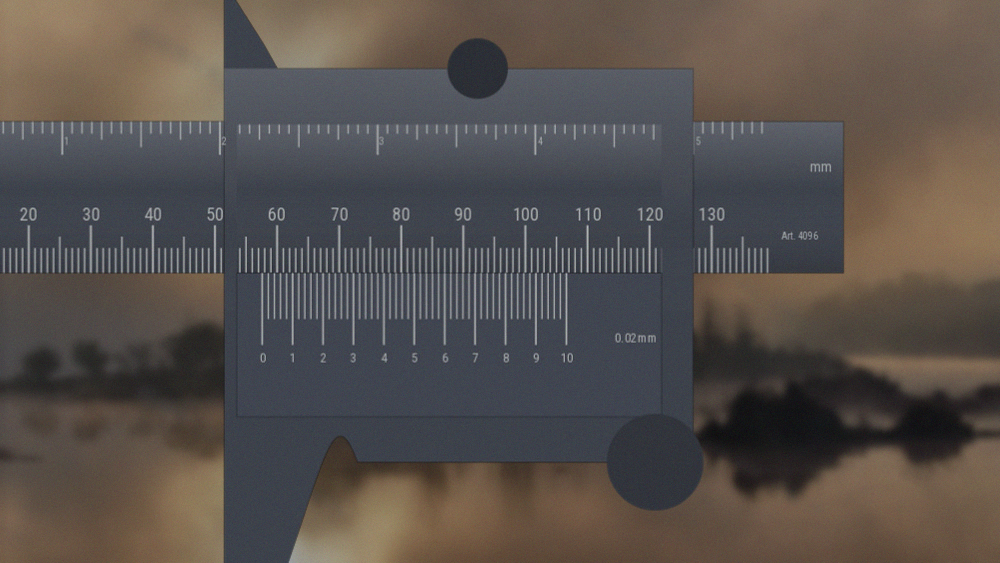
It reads 57.6 mm
